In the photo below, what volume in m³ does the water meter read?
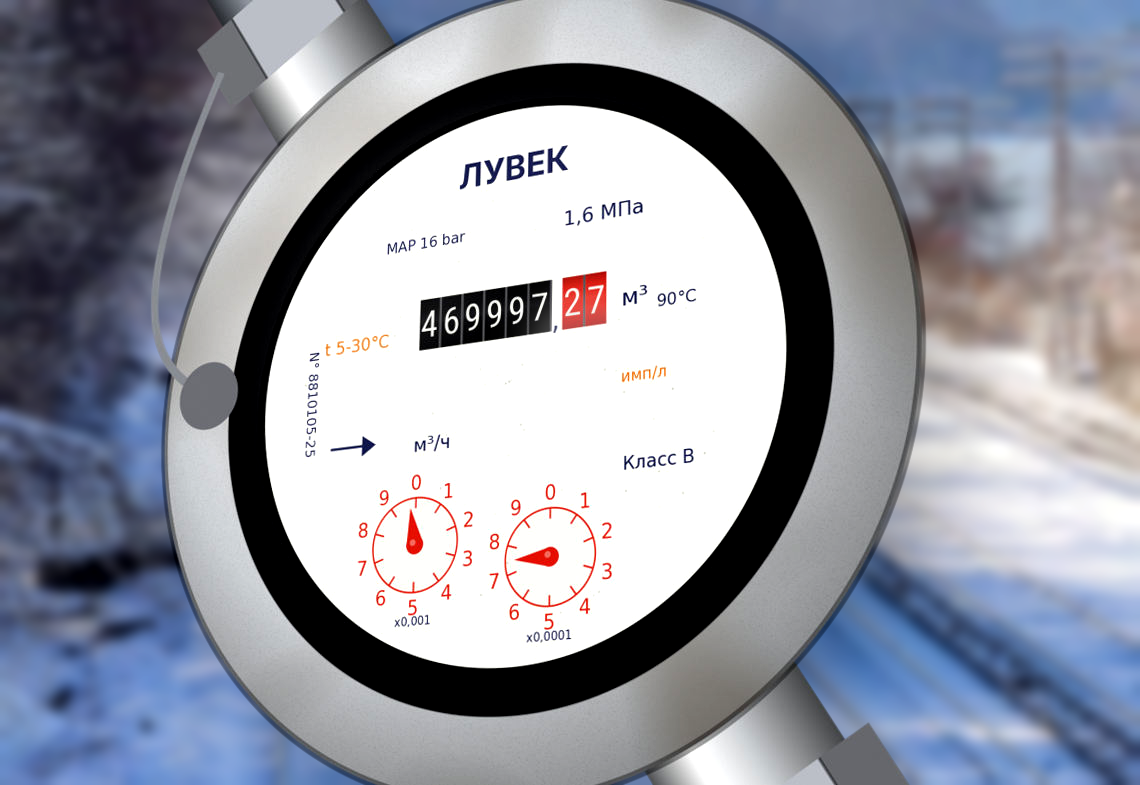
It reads 469997.2697 m³
